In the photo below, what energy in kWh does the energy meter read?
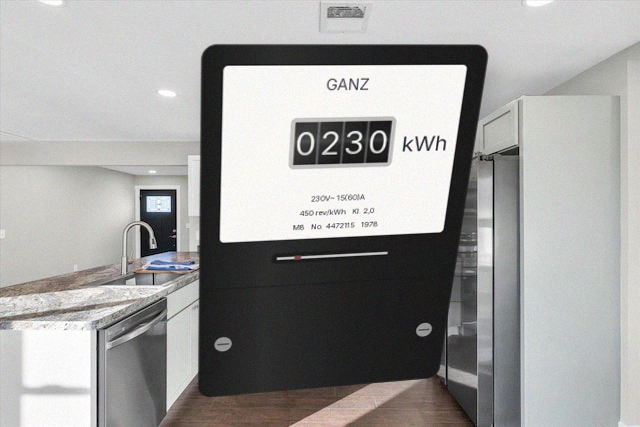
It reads 230 kWh
